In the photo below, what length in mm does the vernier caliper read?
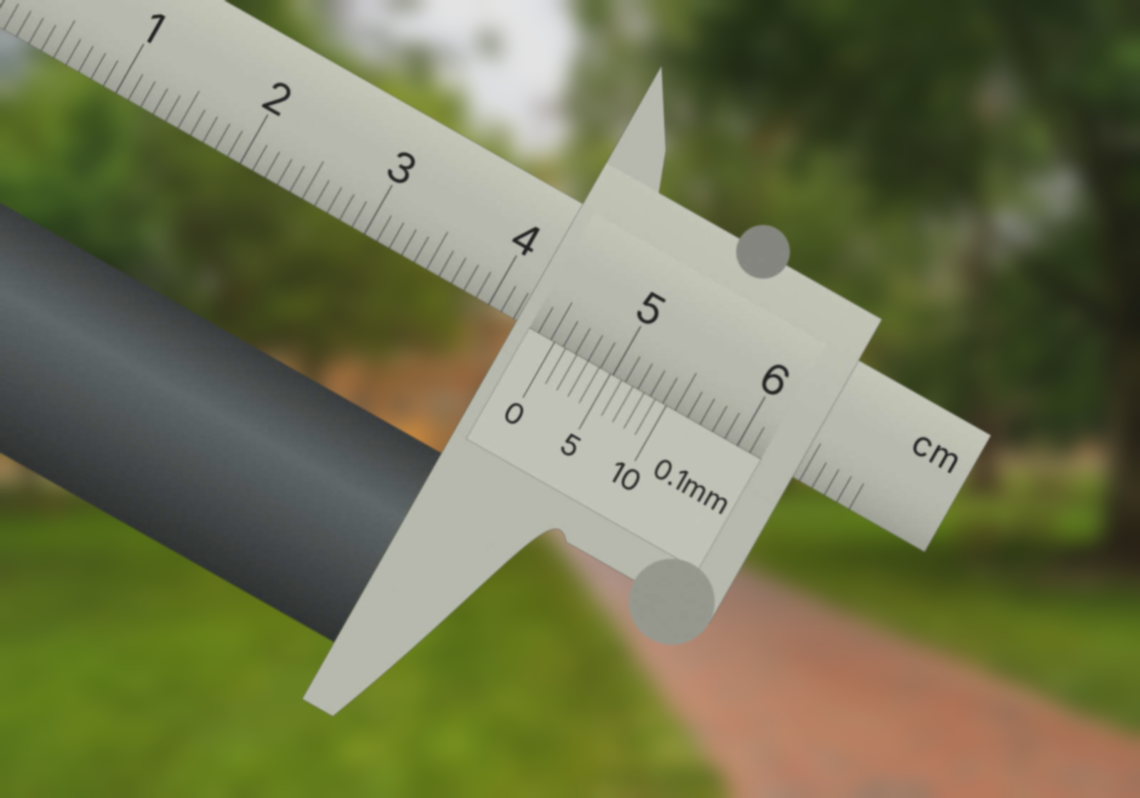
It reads 45.3 mm
